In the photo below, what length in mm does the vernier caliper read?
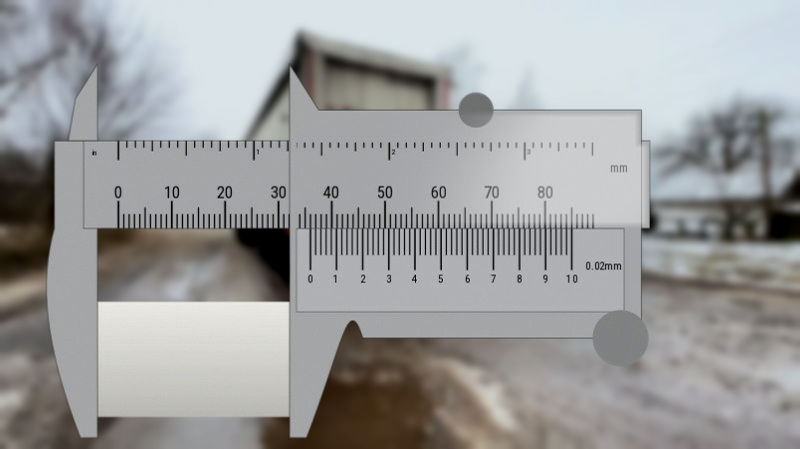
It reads 36.0 mm
